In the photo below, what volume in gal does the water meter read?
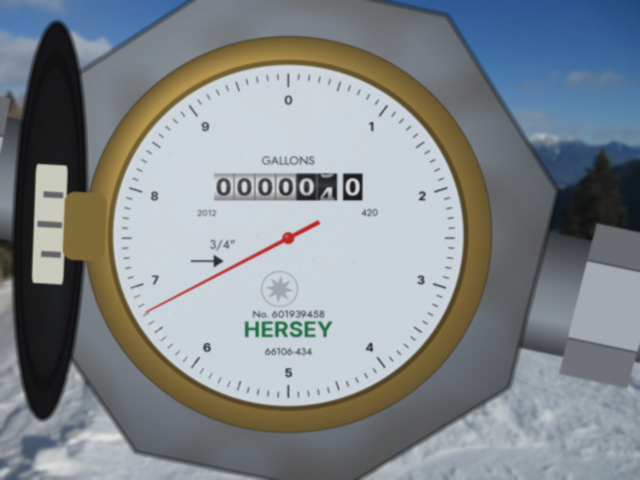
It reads 36.7 gal
